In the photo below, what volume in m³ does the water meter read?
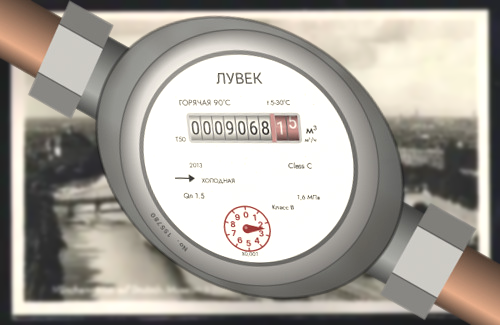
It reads 9068.152 m³
